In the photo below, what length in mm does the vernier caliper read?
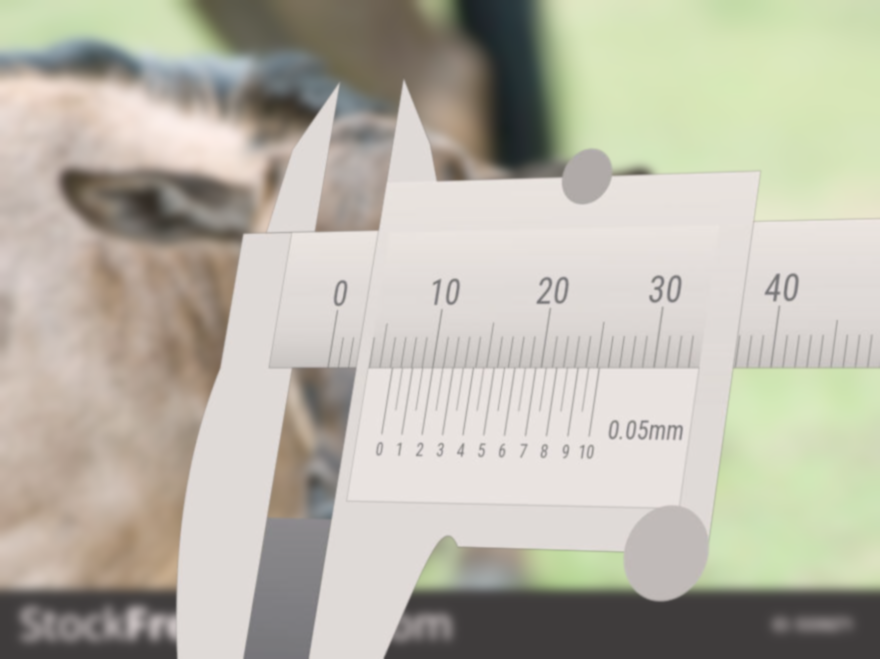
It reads 6.2 mm
